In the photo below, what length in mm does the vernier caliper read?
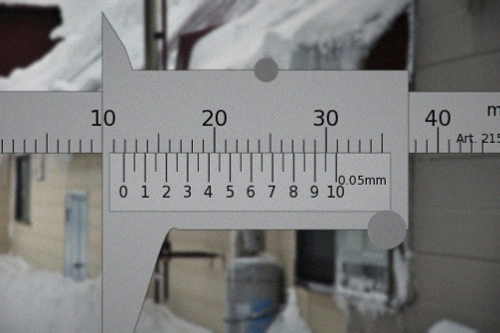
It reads 11.9 mm
